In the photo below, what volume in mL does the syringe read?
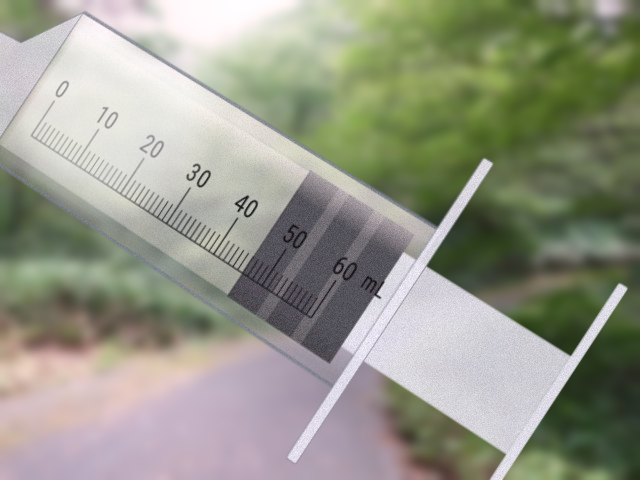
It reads 46 mL
